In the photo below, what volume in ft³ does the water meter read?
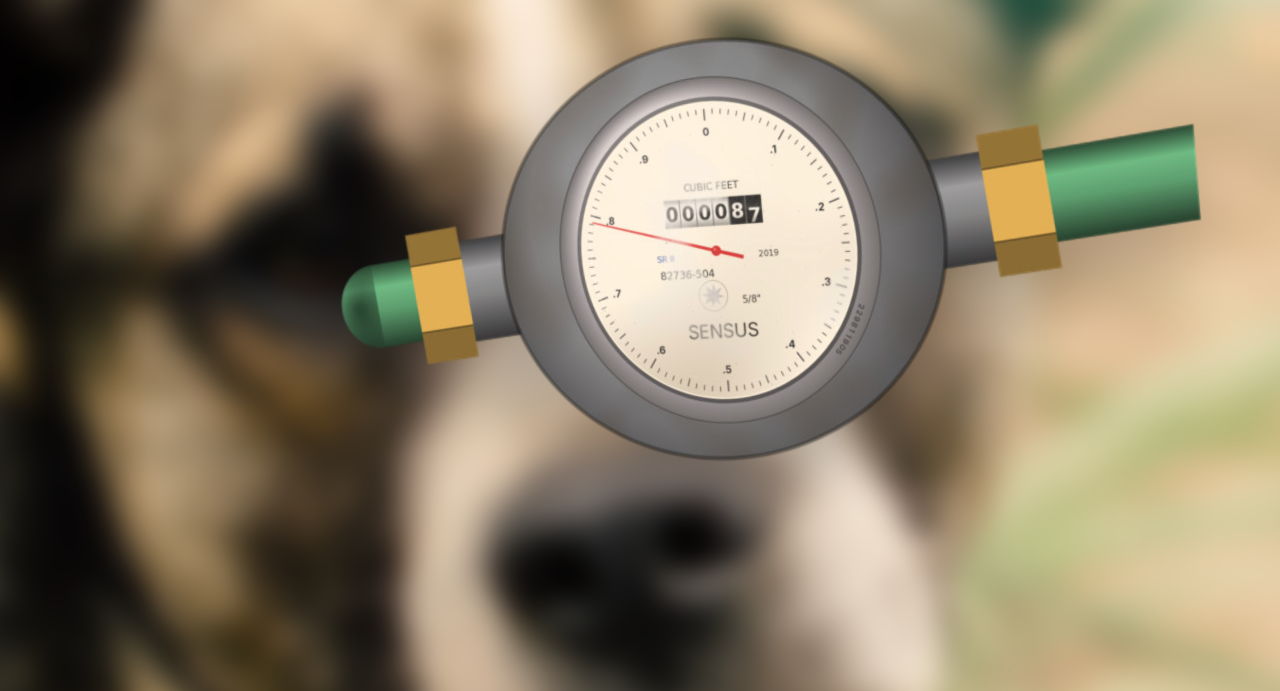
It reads 86.79 ft³
